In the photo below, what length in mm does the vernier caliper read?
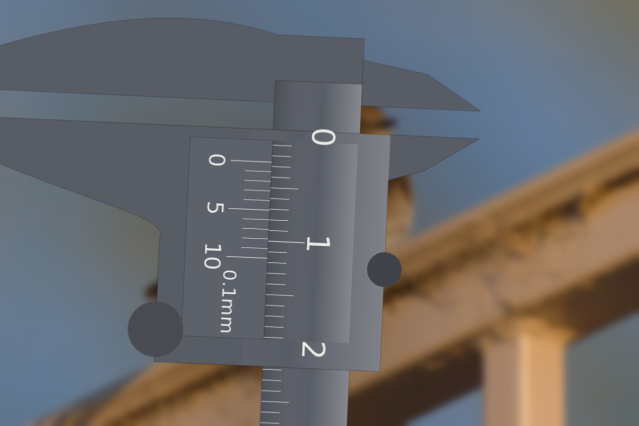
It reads 2.6 mm
